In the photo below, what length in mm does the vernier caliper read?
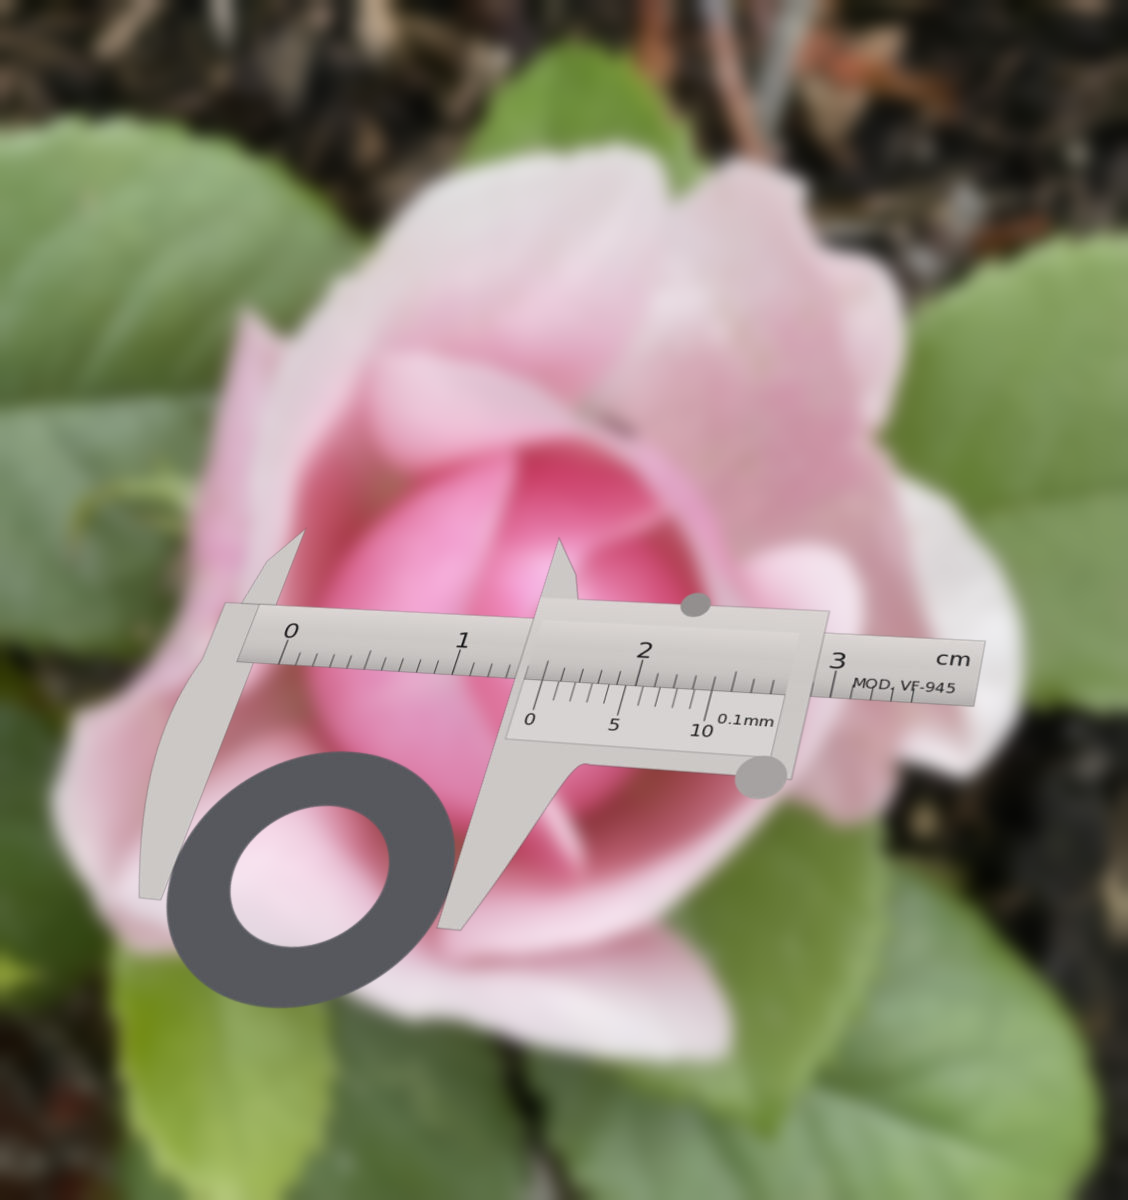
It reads 15.0 mm
